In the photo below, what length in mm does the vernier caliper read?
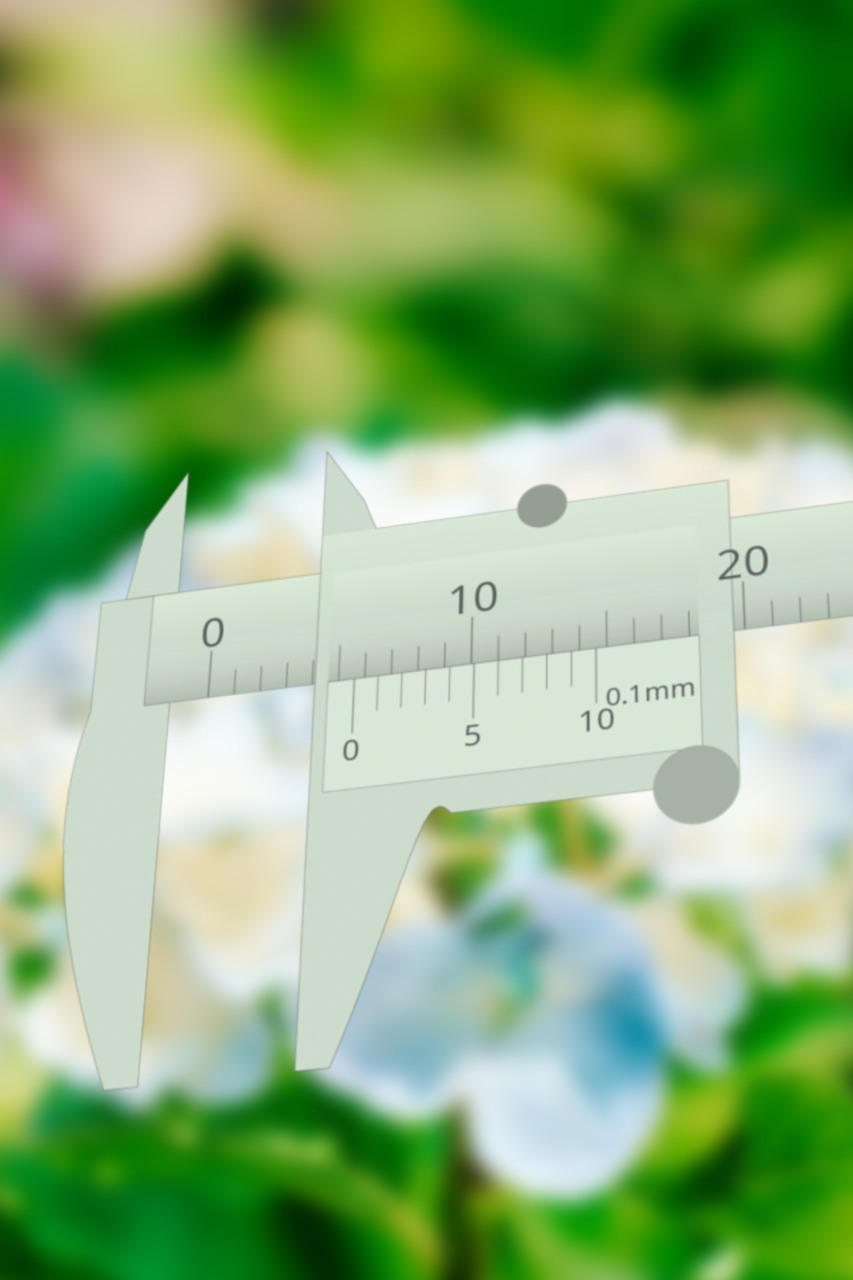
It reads 5.6 mm
